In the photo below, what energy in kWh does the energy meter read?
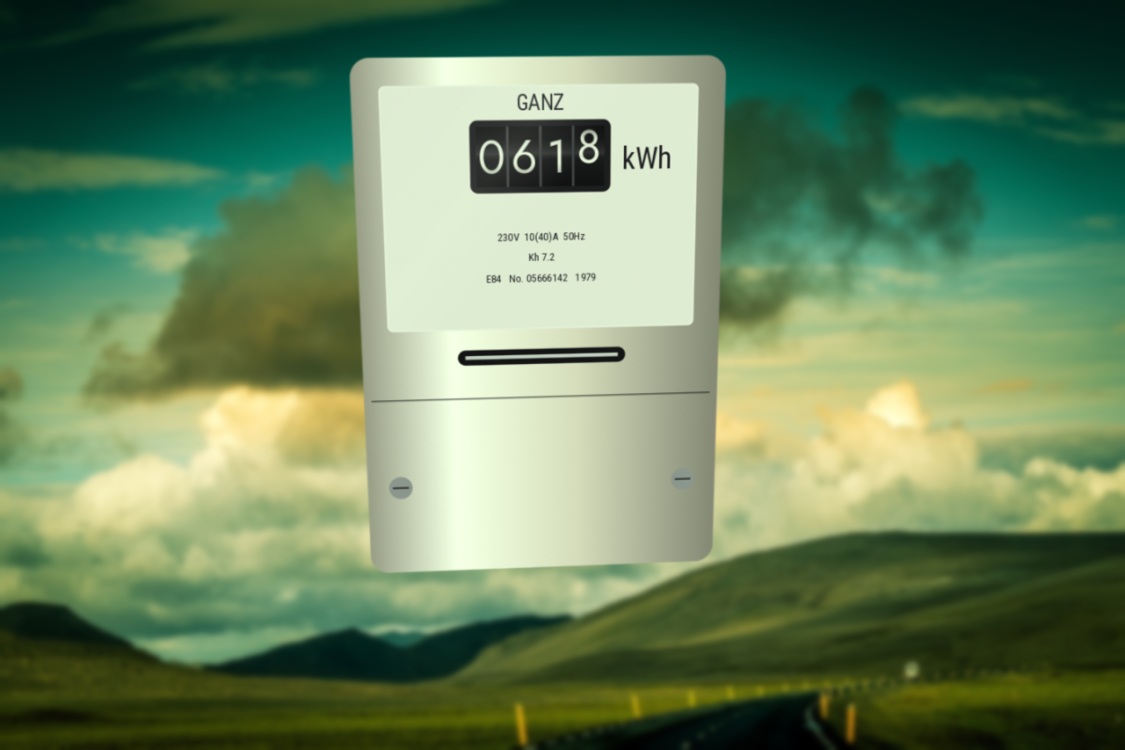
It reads 618 kWh
